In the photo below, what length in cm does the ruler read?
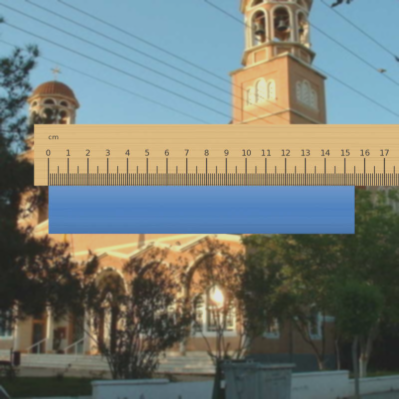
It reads 15.5 cm
